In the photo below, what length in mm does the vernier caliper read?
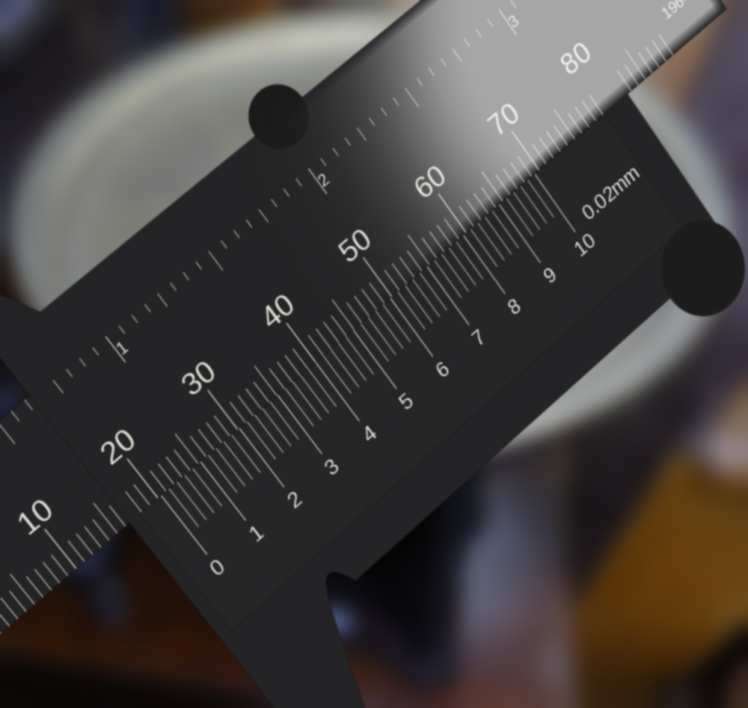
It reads 20.4 mm
